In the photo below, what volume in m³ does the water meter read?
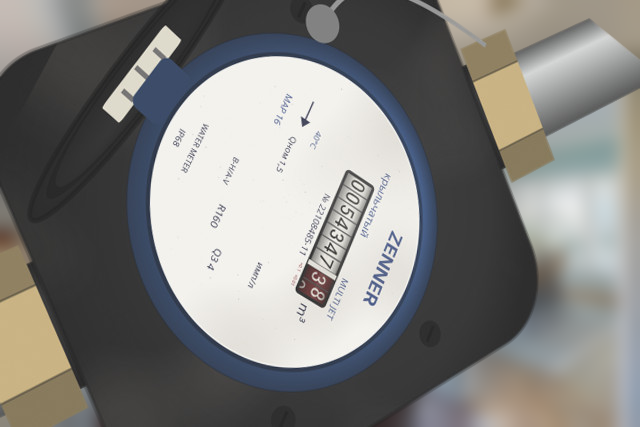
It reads 54347.38 m³
